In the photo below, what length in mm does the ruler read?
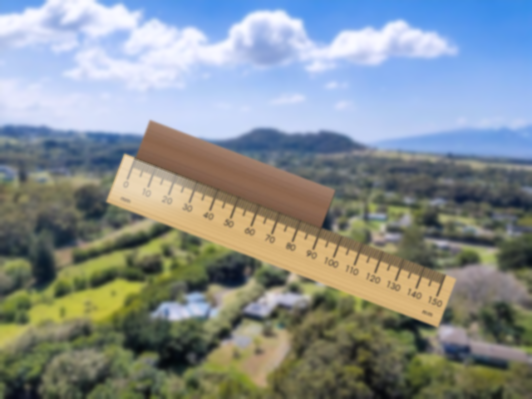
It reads 90 mm
